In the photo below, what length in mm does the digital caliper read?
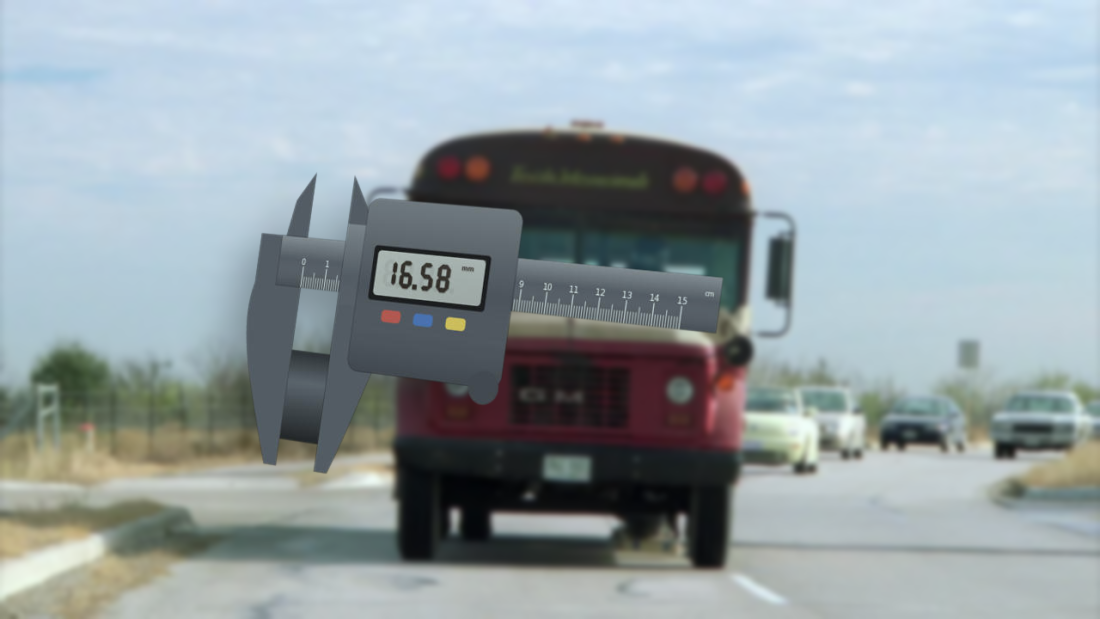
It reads 16.58 mm
